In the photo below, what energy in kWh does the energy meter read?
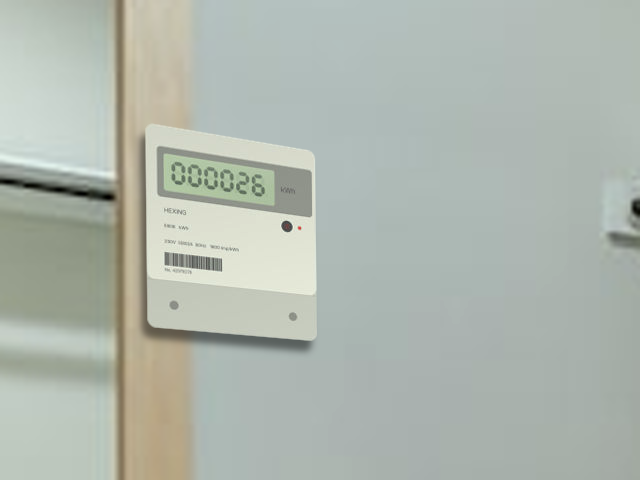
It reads 26 kWh
